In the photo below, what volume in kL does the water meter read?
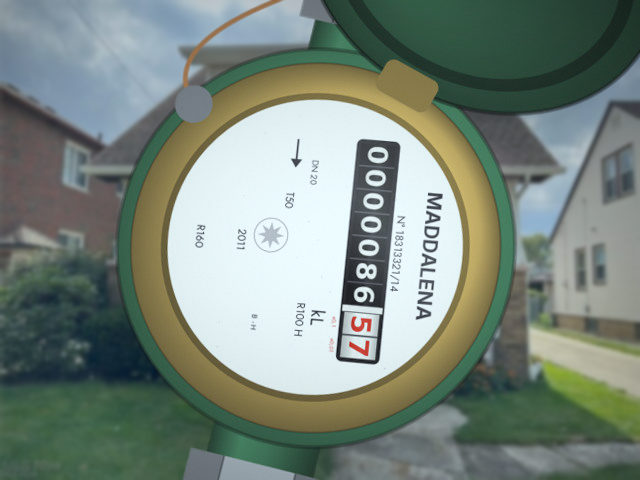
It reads 86.57 kL
